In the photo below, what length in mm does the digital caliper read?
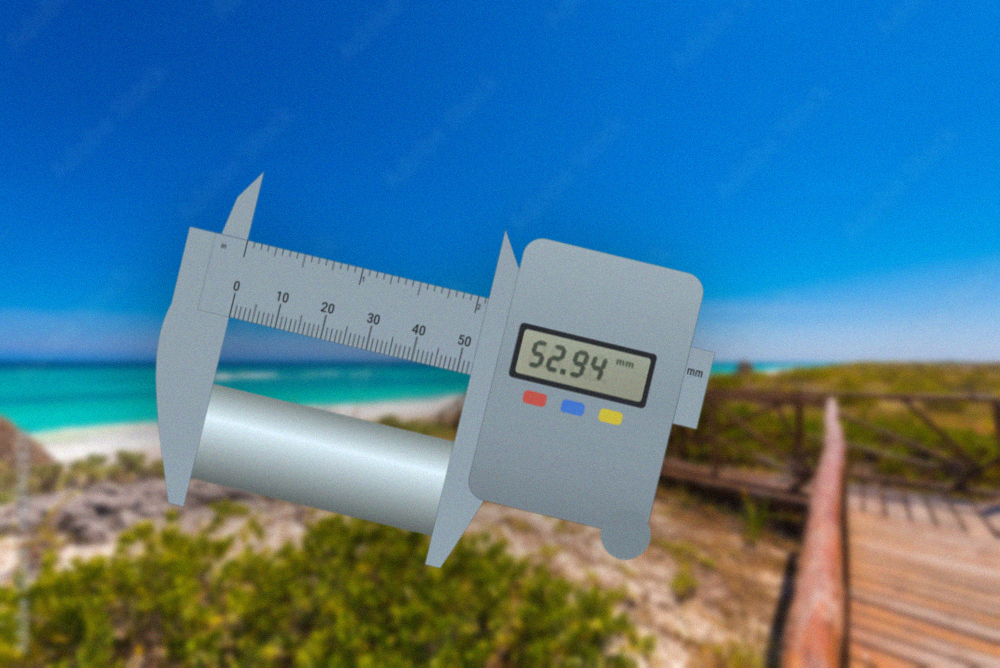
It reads 52.94 mm
